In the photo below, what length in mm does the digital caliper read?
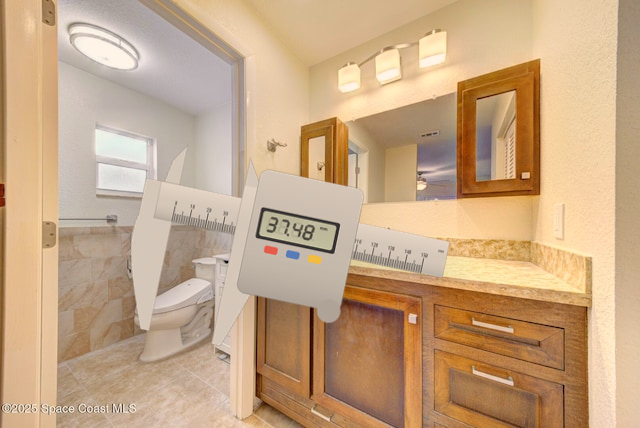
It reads 37.48 mm
